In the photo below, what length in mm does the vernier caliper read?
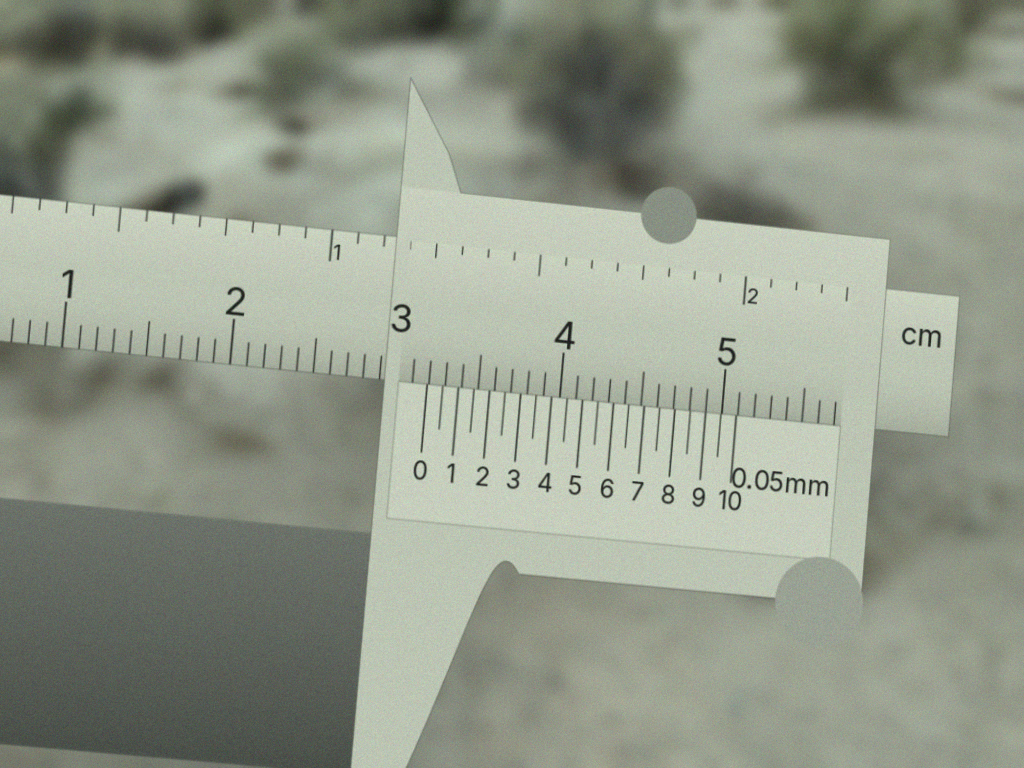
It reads 31.9 mm
